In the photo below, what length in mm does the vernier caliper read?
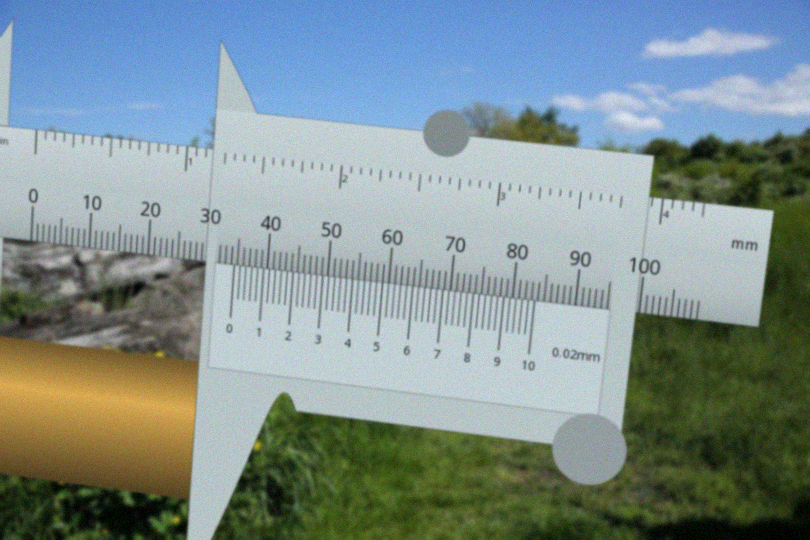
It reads 34.5 mm
